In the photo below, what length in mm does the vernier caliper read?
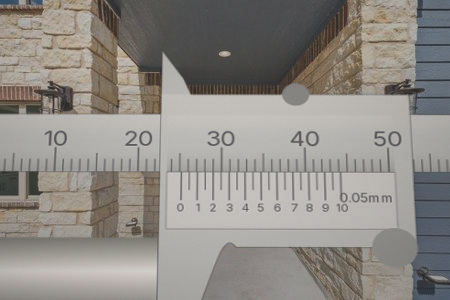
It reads 25.2 mm
